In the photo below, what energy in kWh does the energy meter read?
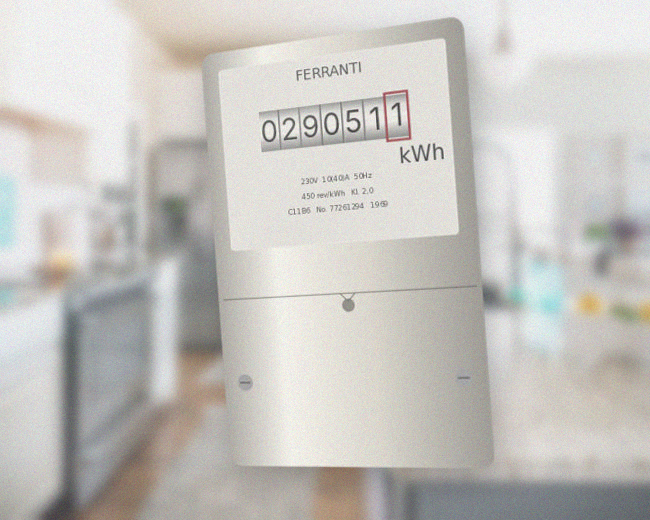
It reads 29051.1 kWh
